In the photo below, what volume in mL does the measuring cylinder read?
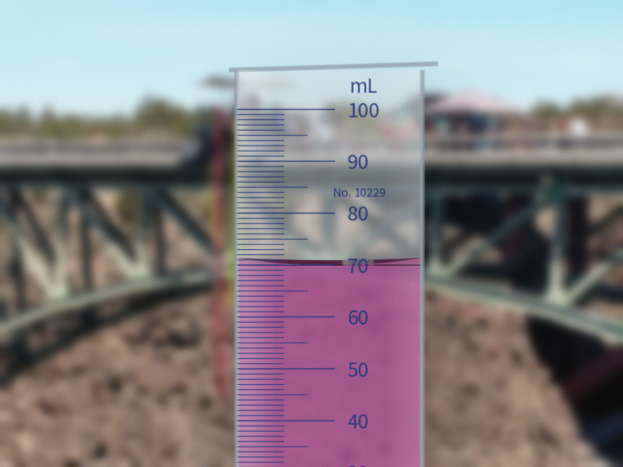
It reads 70 mL
